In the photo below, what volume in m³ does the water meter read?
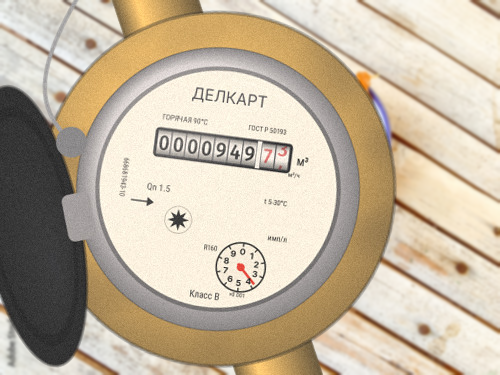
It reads 949.733 m³
